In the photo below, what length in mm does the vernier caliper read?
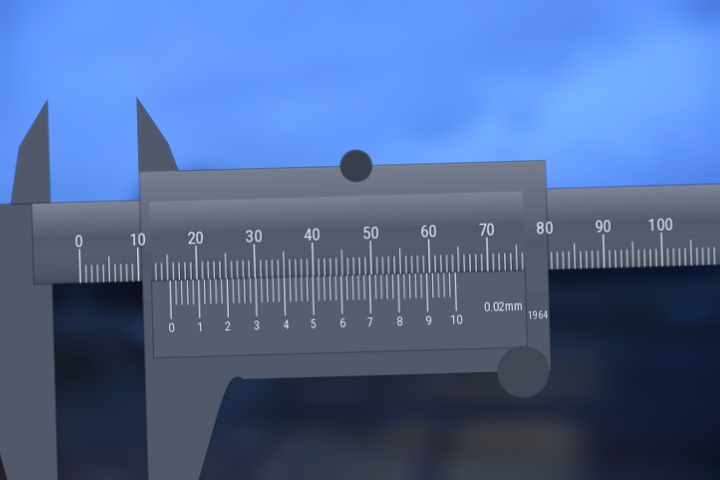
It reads 15.4 mm
